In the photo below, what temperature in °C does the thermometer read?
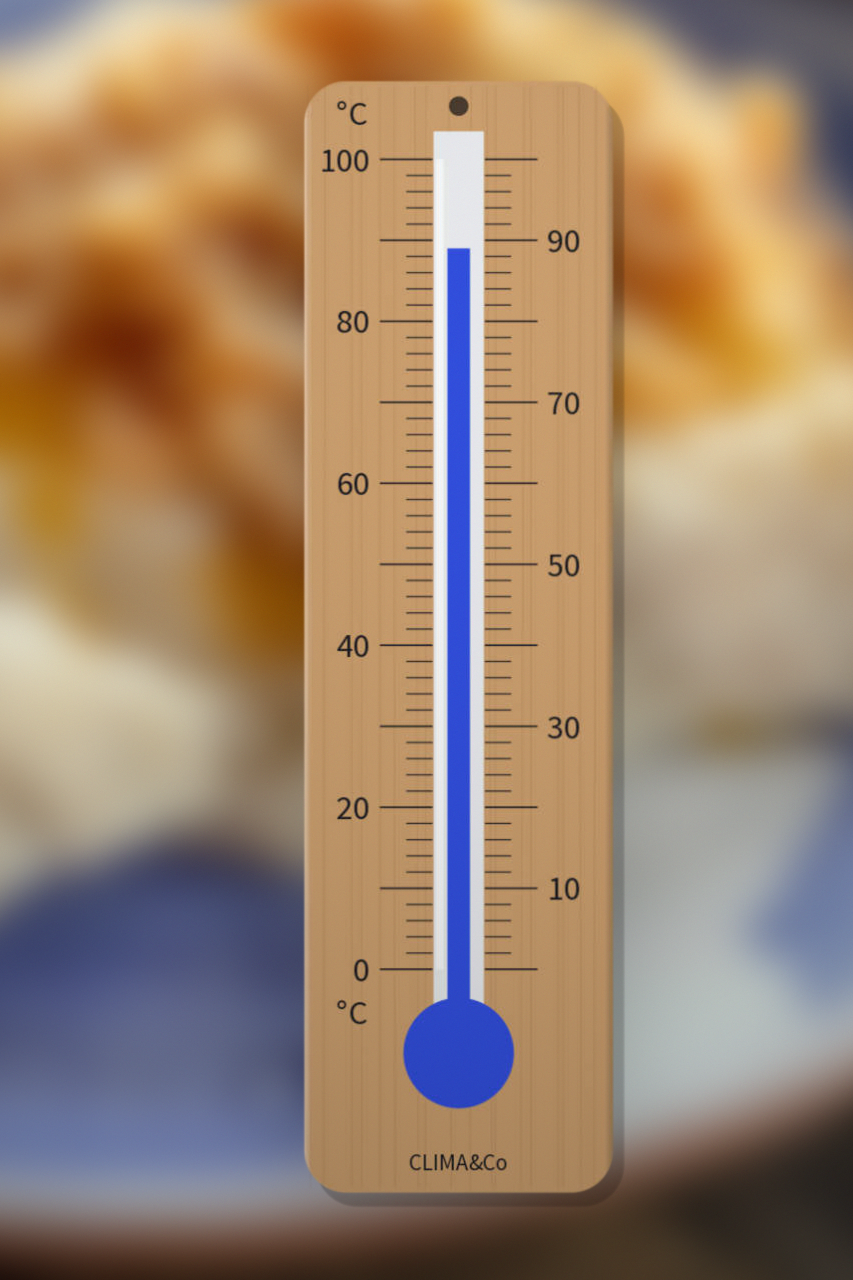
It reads 89 °C
